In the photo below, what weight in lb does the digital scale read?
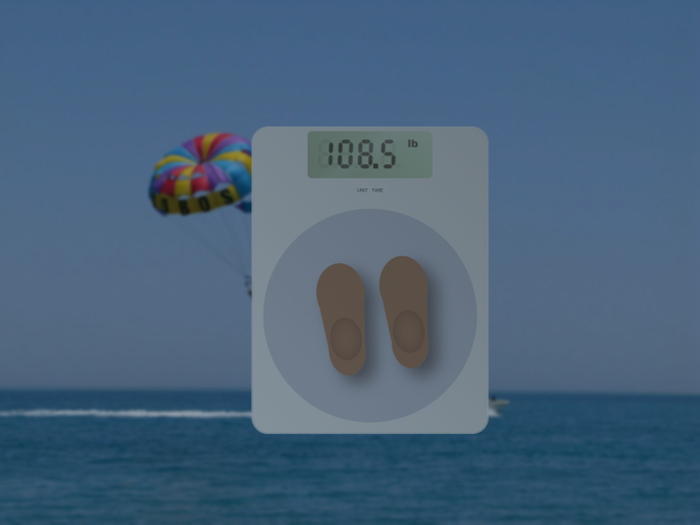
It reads 108.5 lb
